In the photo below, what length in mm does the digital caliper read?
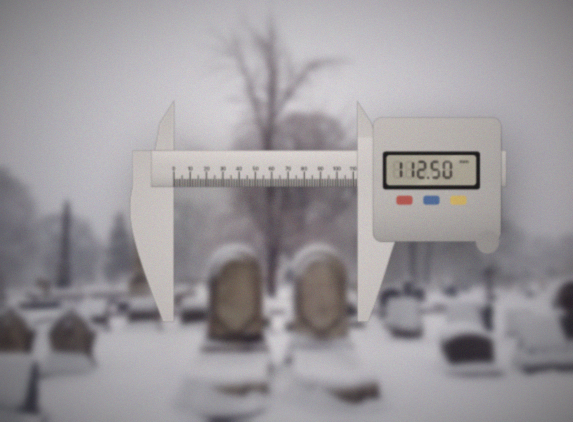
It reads 112.50 mm
